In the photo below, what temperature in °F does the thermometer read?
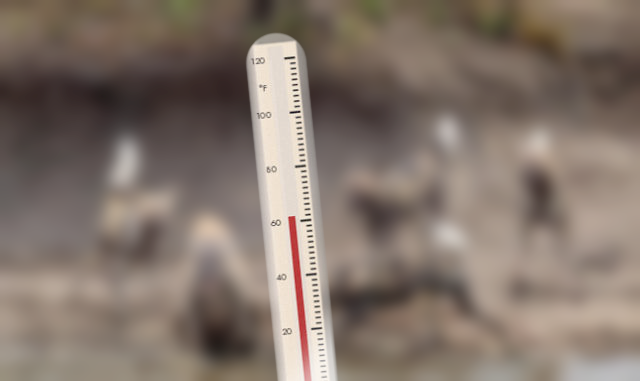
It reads 62 °F
